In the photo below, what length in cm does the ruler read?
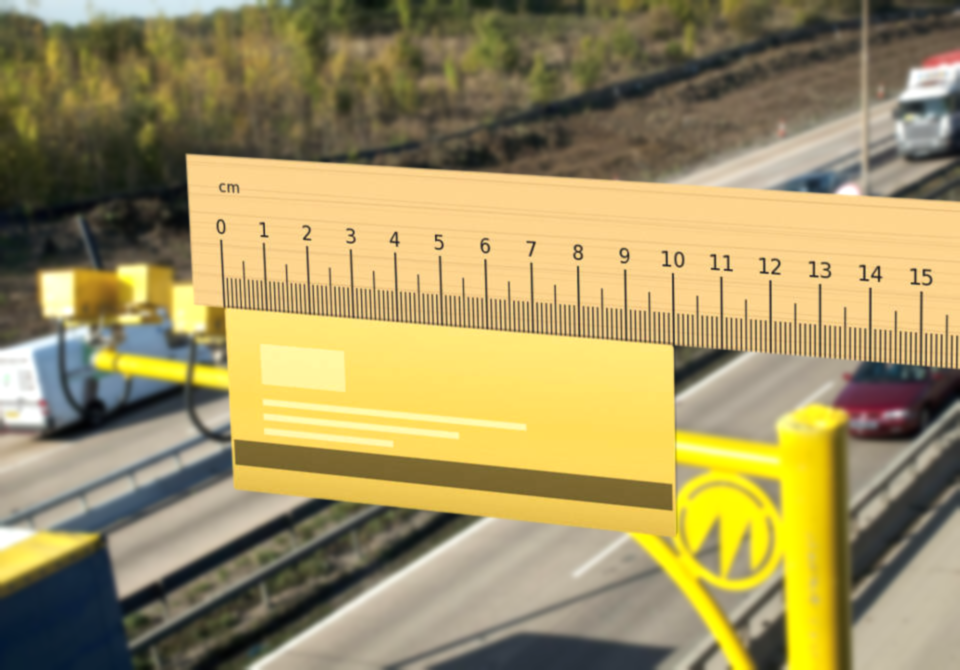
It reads 10 cm
